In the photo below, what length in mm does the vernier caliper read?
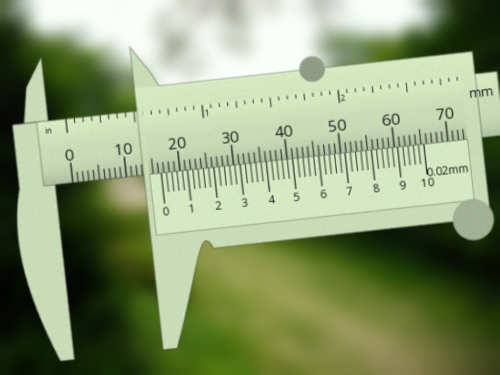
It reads 16.5 mm
